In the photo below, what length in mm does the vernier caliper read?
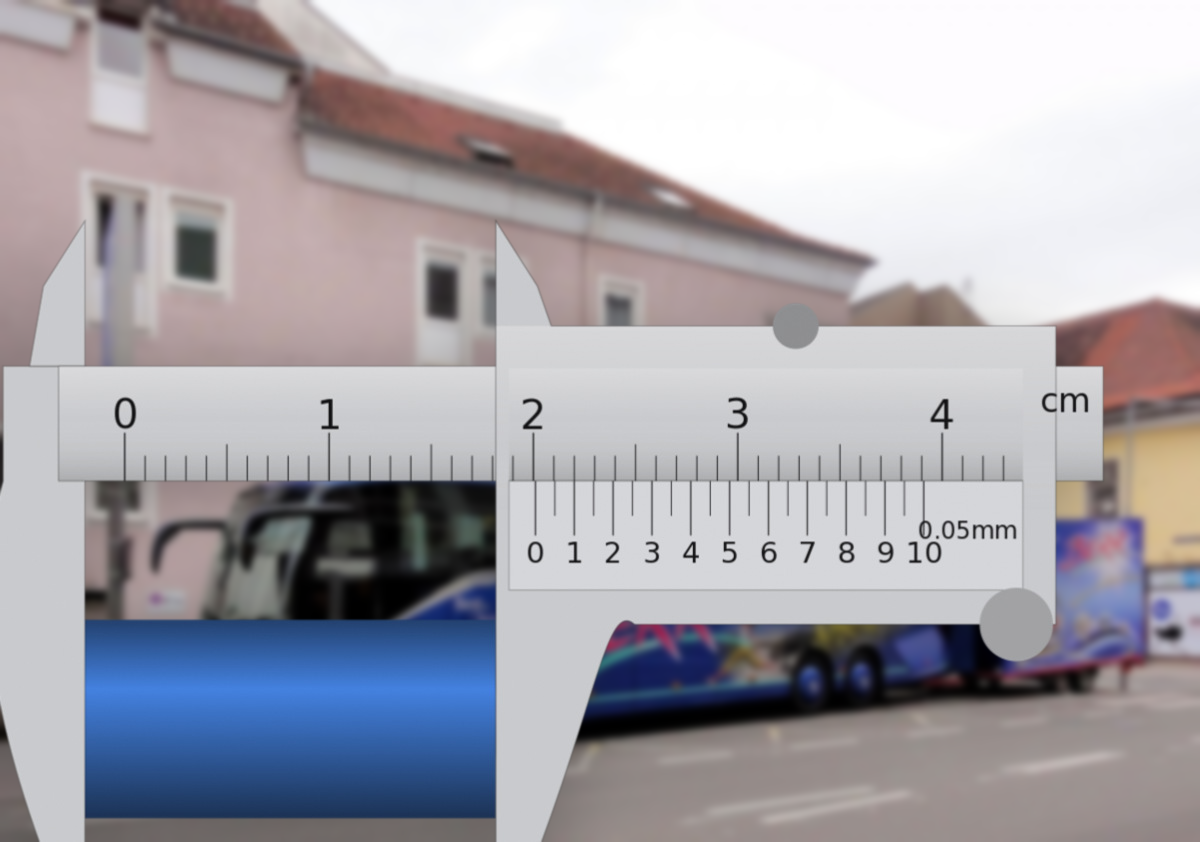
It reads 20.1 mm
